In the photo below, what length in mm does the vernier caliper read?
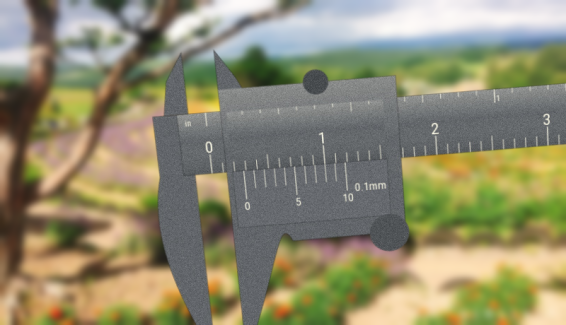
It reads 2.8 mm
